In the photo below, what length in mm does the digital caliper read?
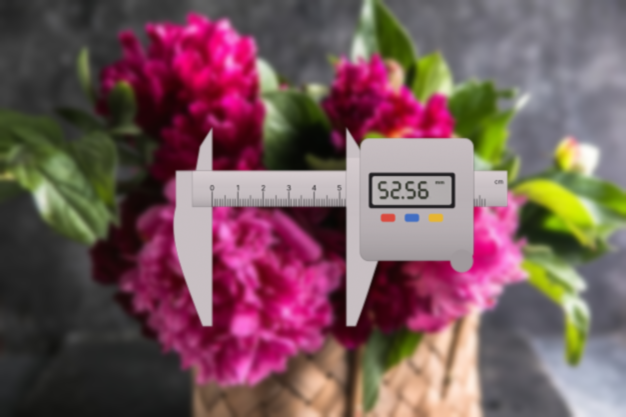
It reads 52.56 mm
